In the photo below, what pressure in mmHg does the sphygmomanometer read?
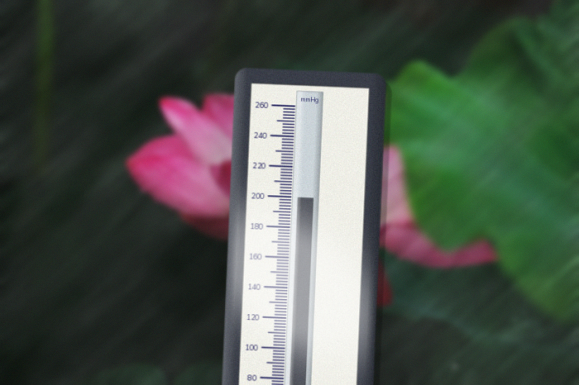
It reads 200 mmHg
